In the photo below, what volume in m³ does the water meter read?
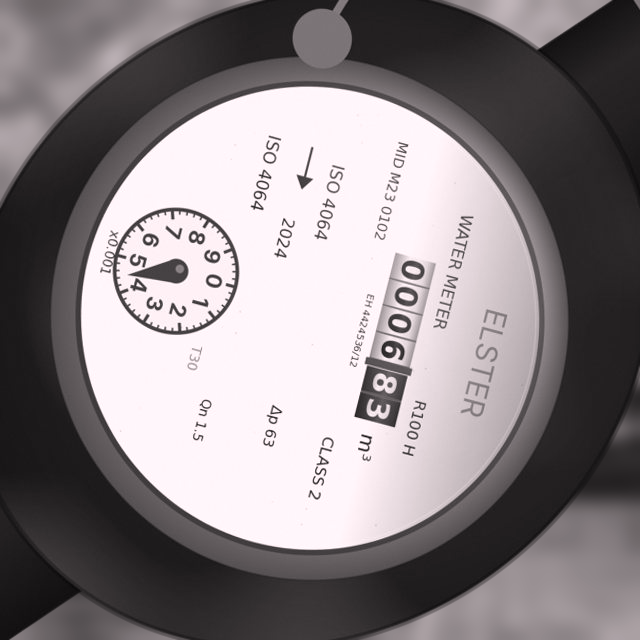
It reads 6.834 m³
